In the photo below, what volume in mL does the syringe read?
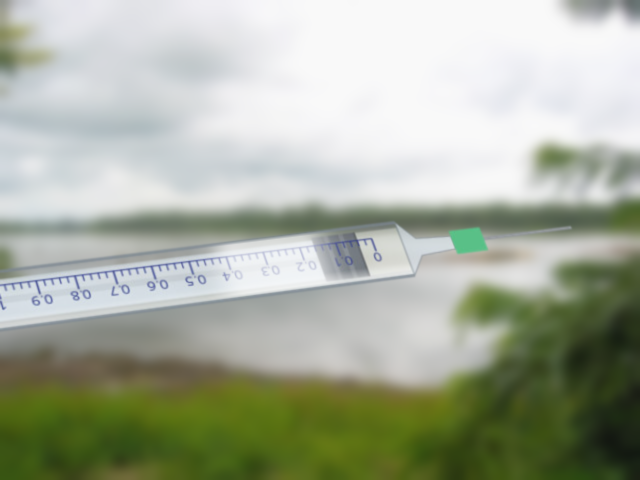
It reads 0.04 mL
